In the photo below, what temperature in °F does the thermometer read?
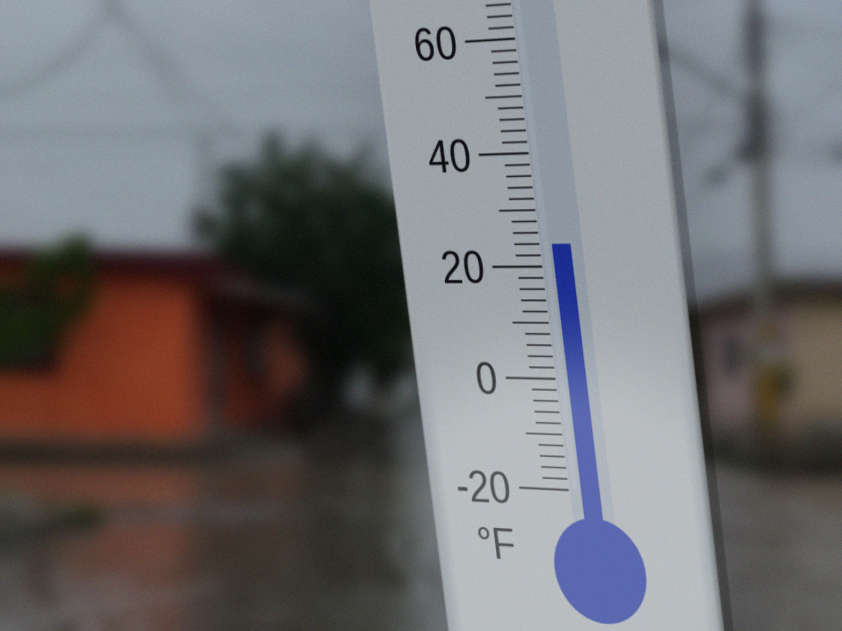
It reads 24 °F
